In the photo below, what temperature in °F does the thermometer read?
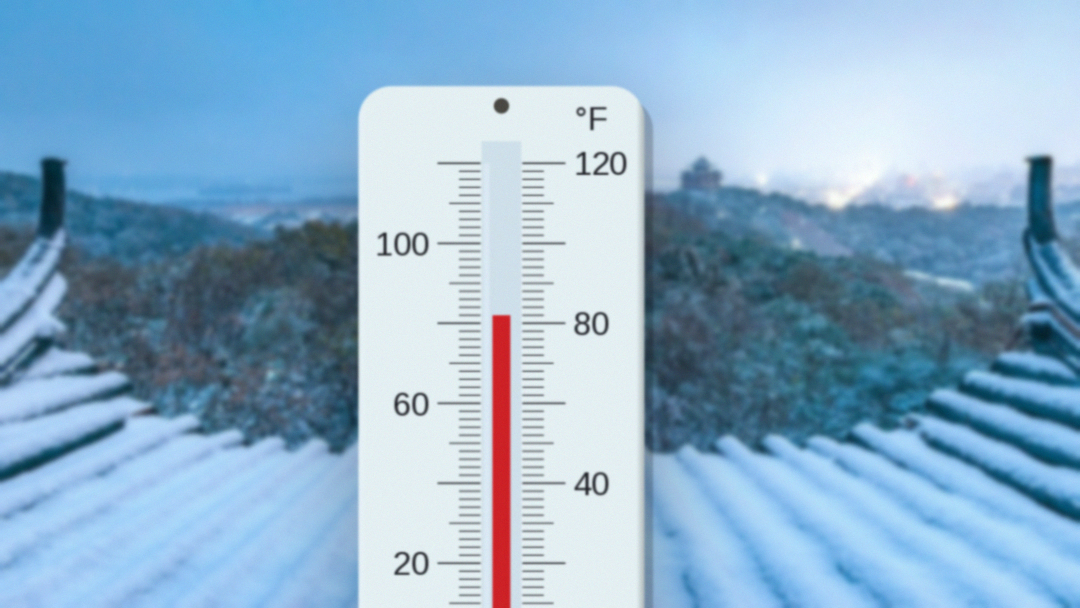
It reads 82 °F
